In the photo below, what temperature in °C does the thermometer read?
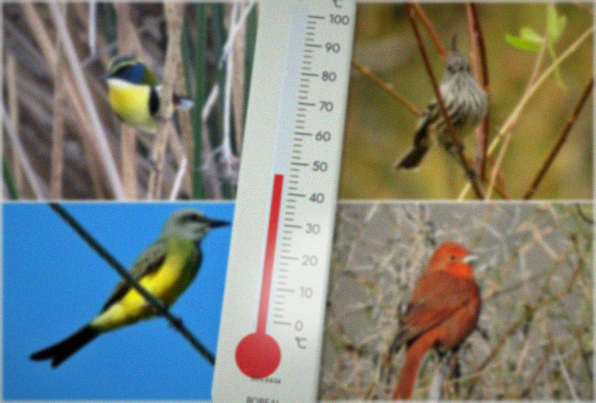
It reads 46 °C
